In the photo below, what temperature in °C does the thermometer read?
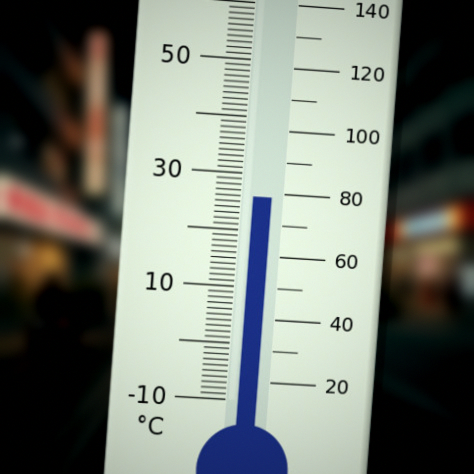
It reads 26 °C
